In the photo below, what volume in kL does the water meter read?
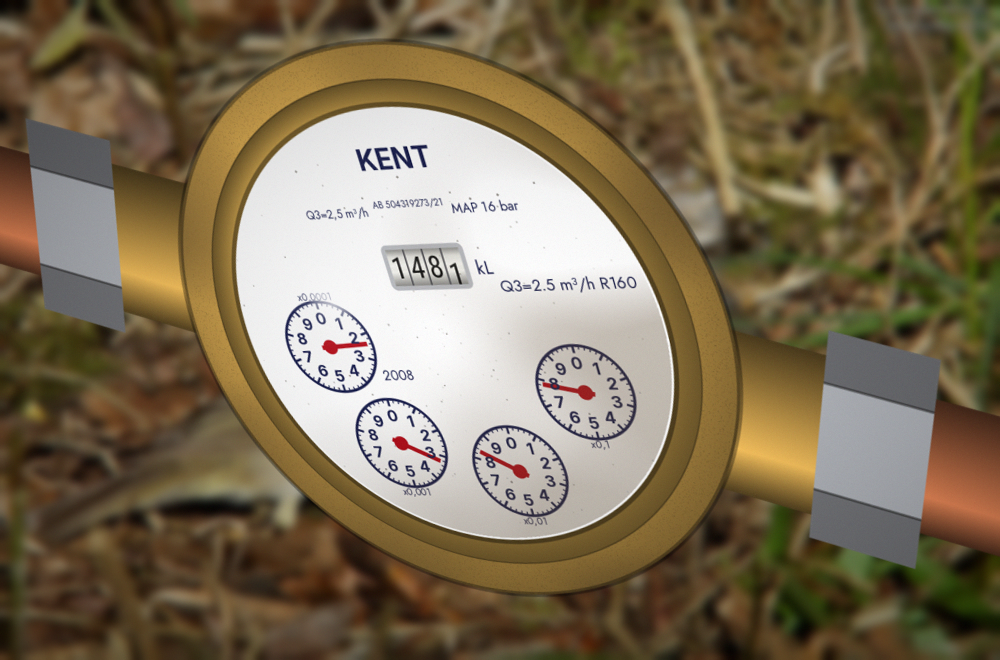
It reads 1480.7832 kL
